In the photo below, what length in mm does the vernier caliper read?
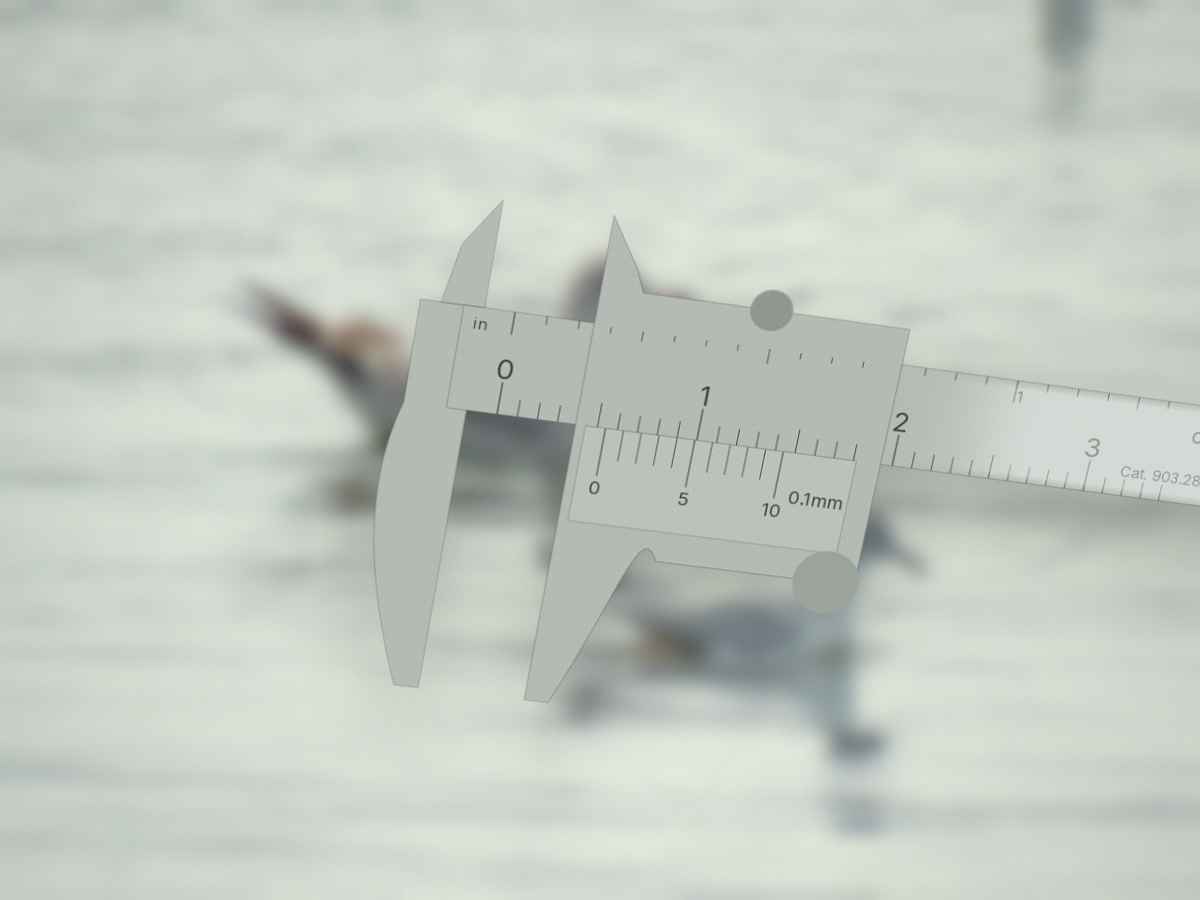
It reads 5.4 mm
